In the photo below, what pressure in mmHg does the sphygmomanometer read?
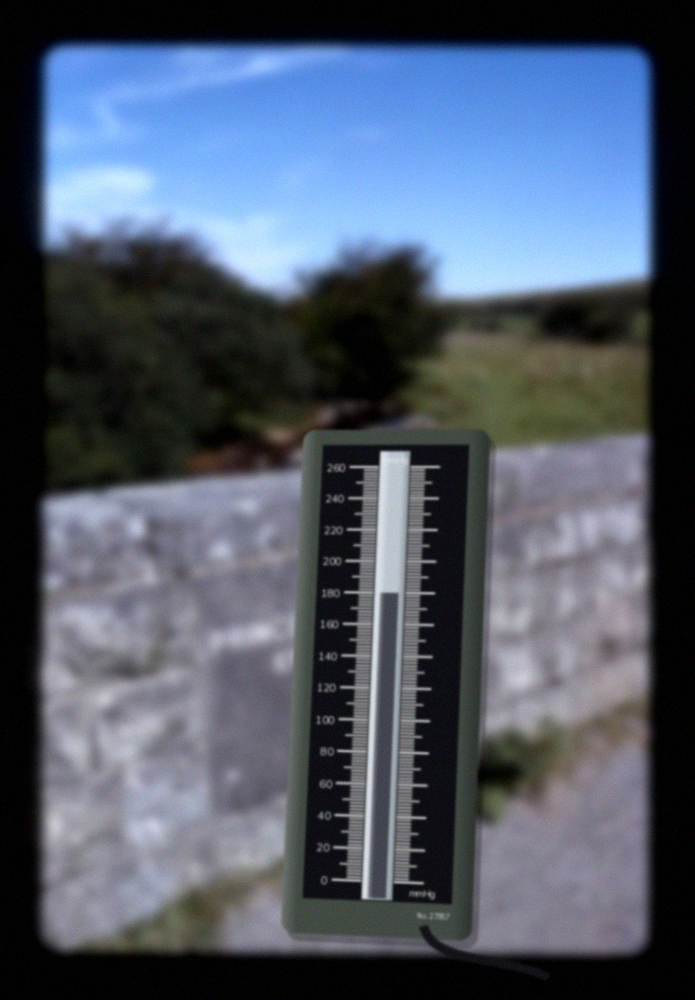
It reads 180 mmHg
